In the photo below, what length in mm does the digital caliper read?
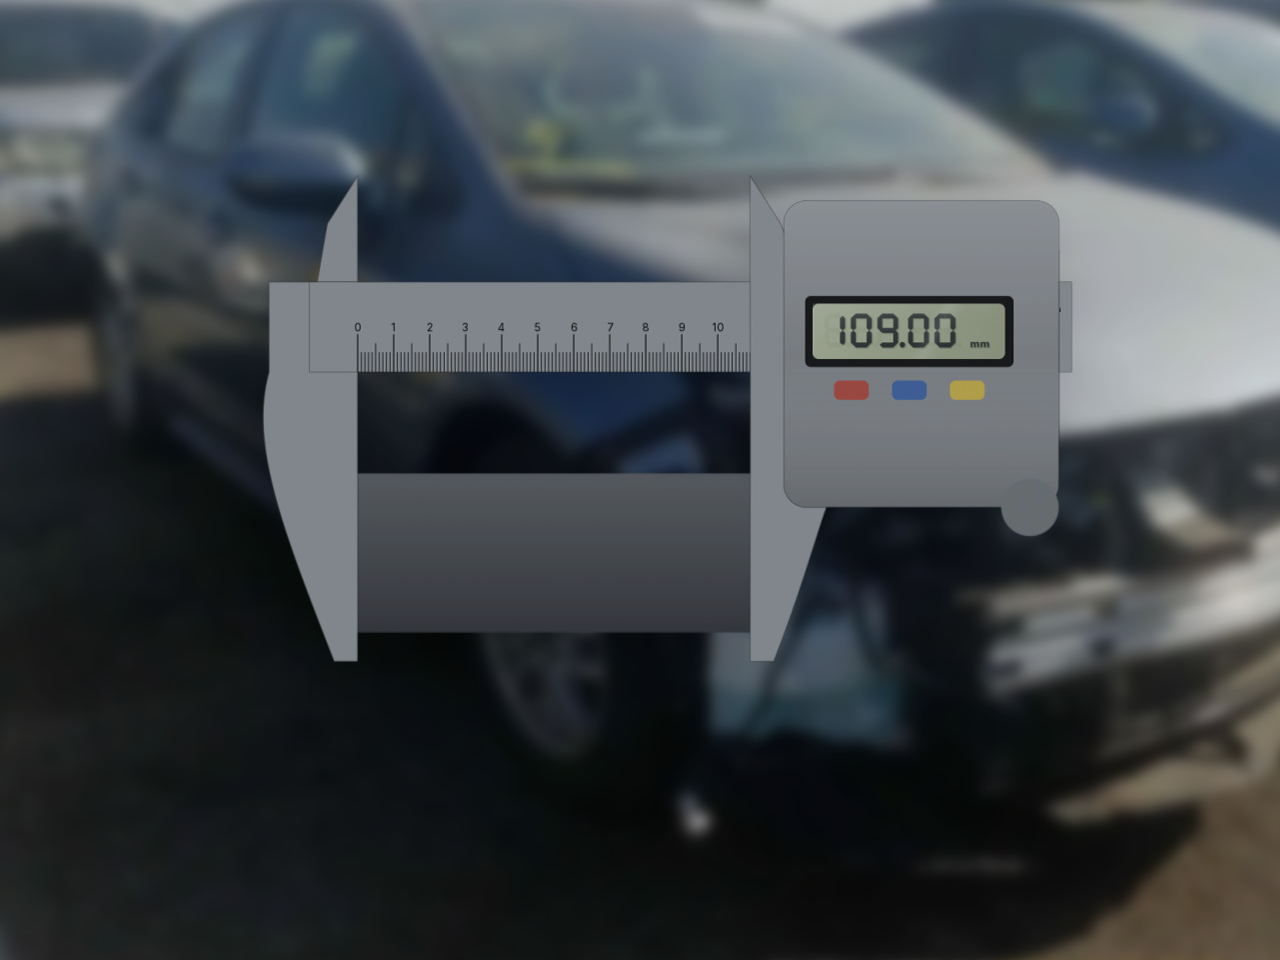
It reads 109.00 mm
